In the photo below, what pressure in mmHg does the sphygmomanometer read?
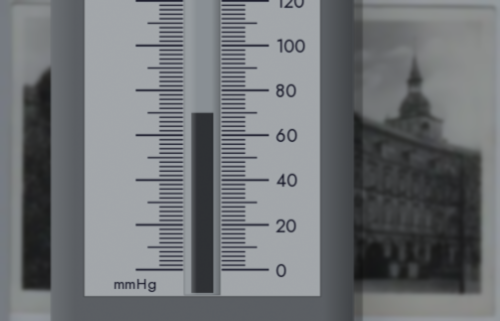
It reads 70 mmHg
